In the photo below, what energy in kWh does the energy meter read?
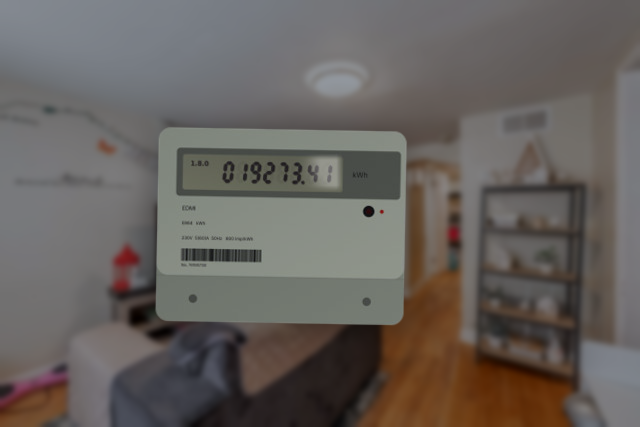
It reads 19273.41 kWh
